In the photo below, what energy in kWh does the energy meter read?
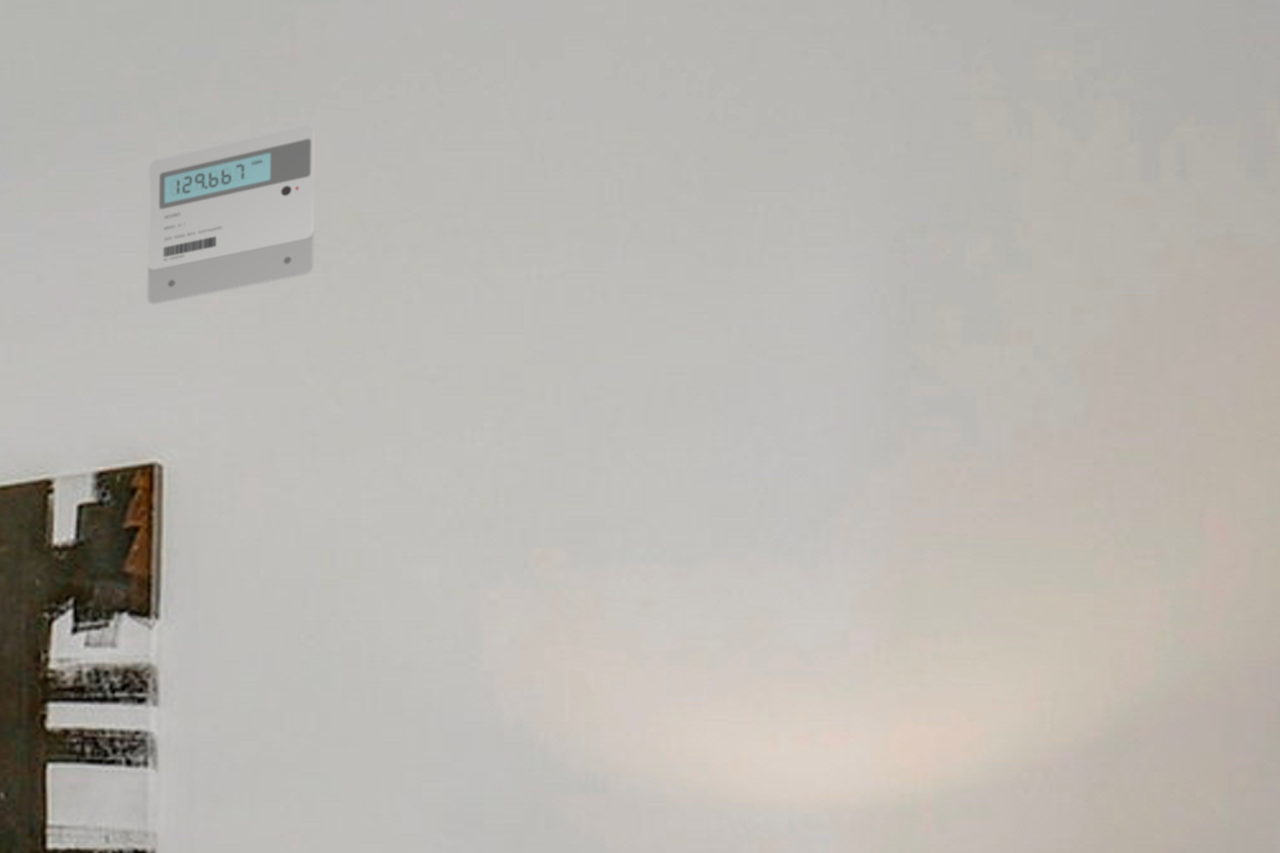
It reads 129.667 kWh
